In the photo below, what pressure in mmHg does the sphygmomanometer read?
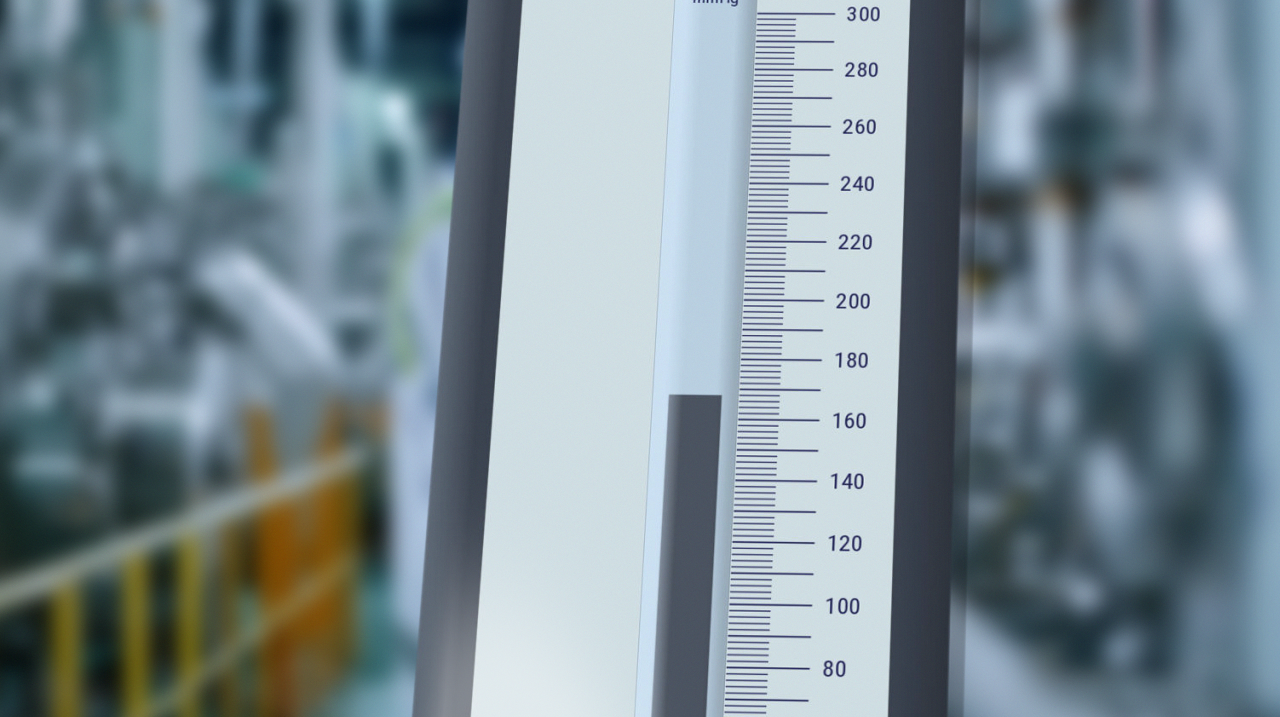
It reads 168 mmHg
